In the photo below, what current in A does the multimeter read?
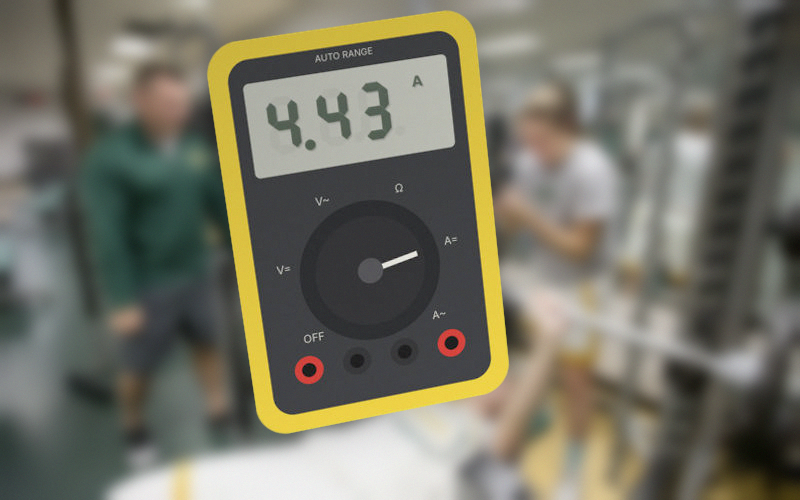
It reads 4.43 A
